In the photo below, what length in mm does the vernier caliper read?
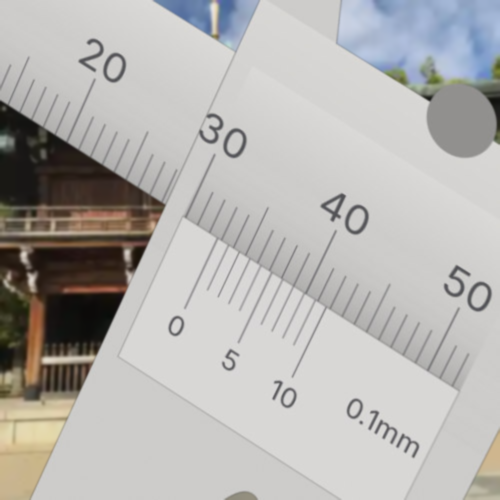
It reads 32.7 mm
